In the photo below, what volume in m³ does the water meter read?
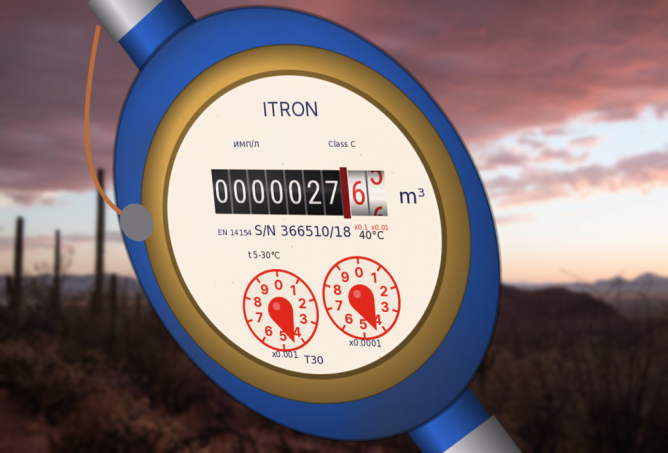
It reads 27.6544 m³
